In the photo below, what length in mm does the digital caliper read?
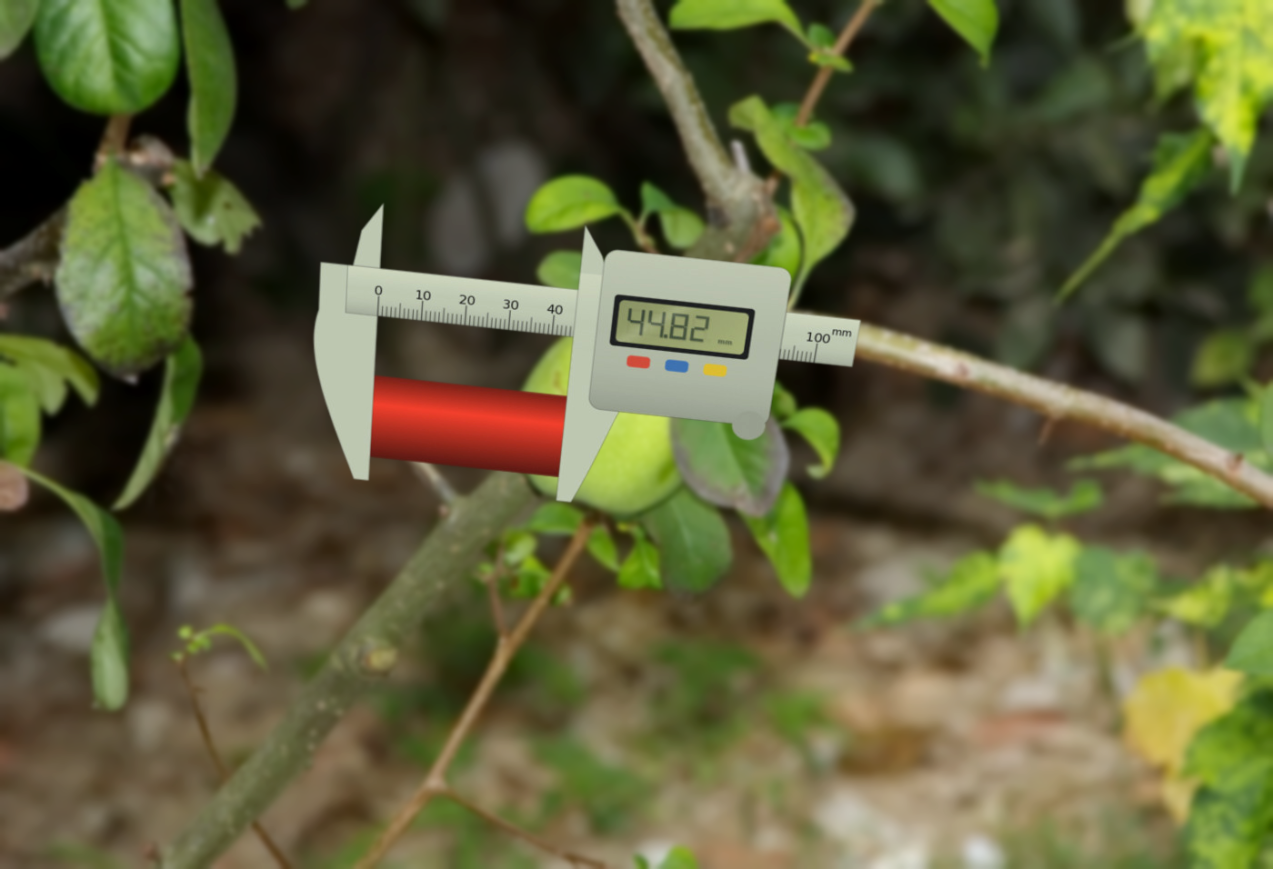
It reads 44.82 mm
